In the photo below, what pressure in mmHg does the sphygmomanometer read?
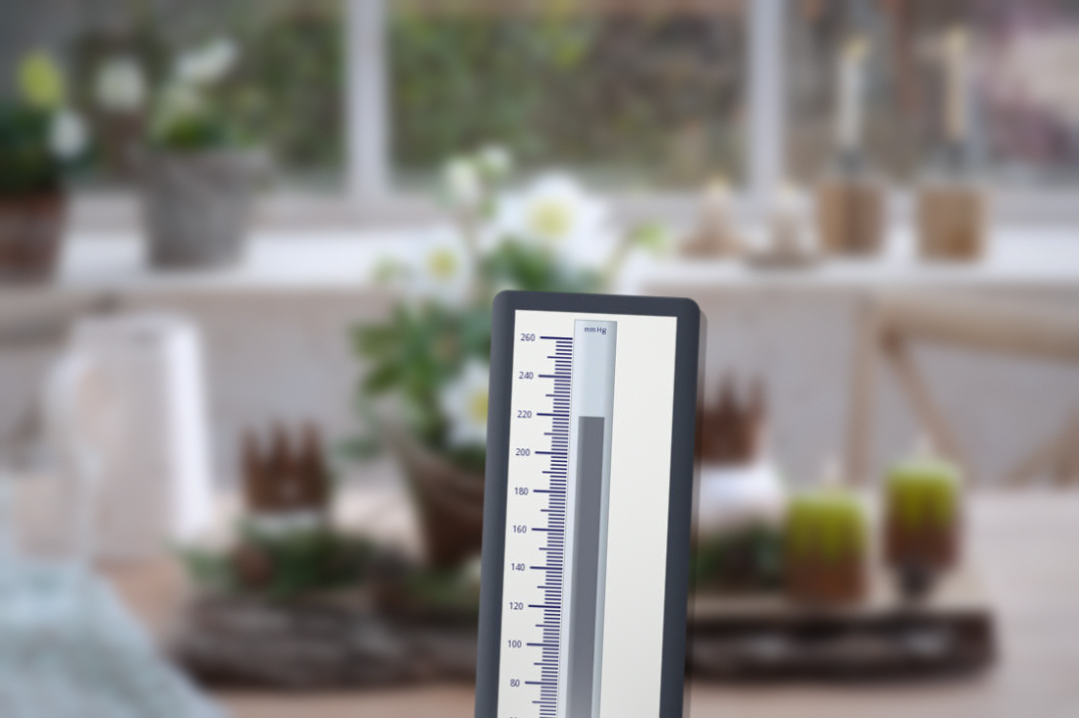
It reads 220 mmHg
